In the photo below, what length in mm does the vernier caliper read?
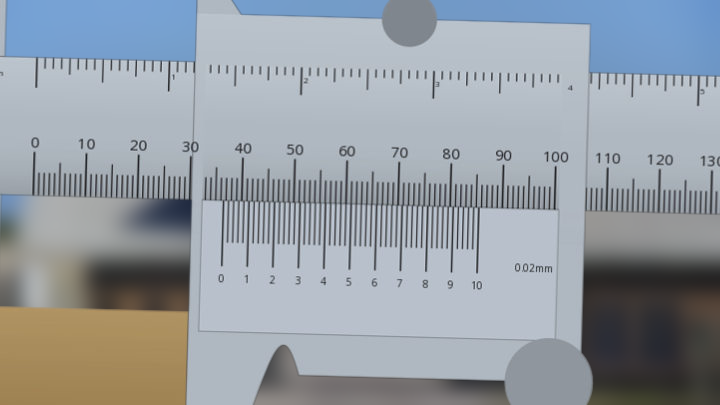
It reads 36.5 mm
